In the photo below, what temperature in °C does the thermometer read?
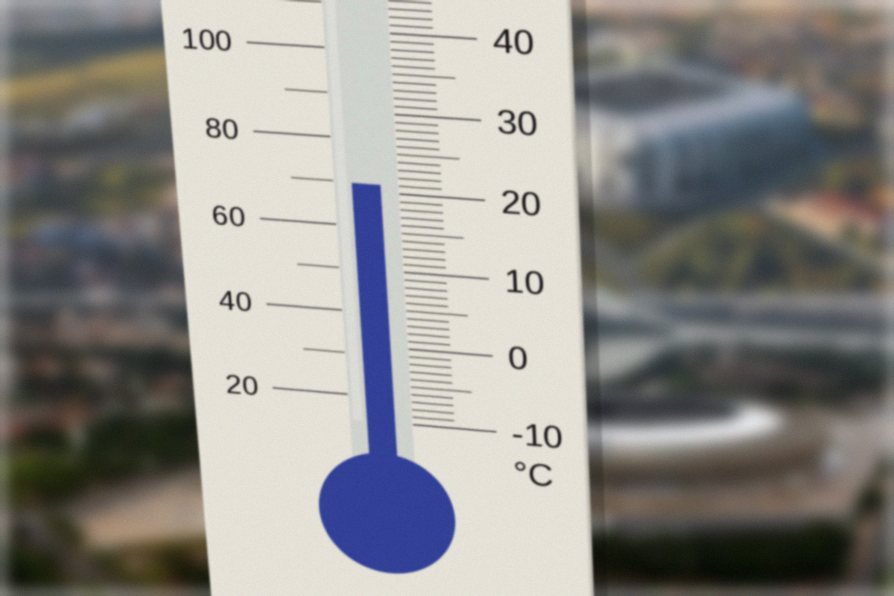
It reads 21 °C
